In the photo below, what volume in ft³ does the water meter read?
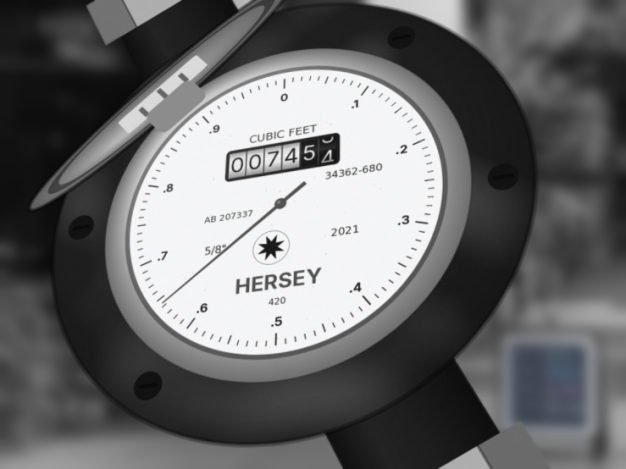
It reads 7453.64 ft³
